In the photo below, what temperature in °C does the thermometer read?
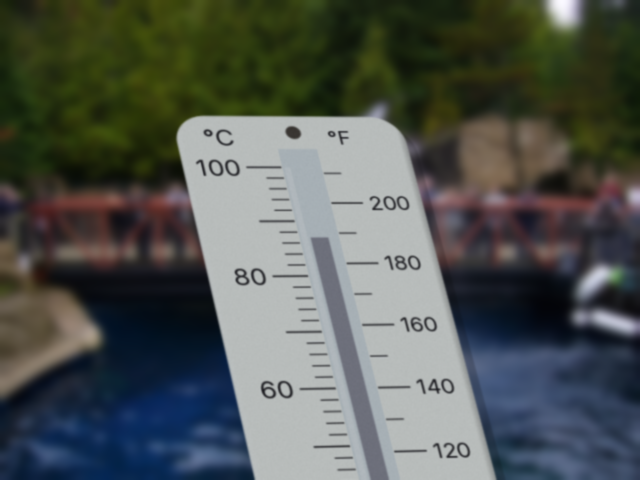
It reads 87 °C
